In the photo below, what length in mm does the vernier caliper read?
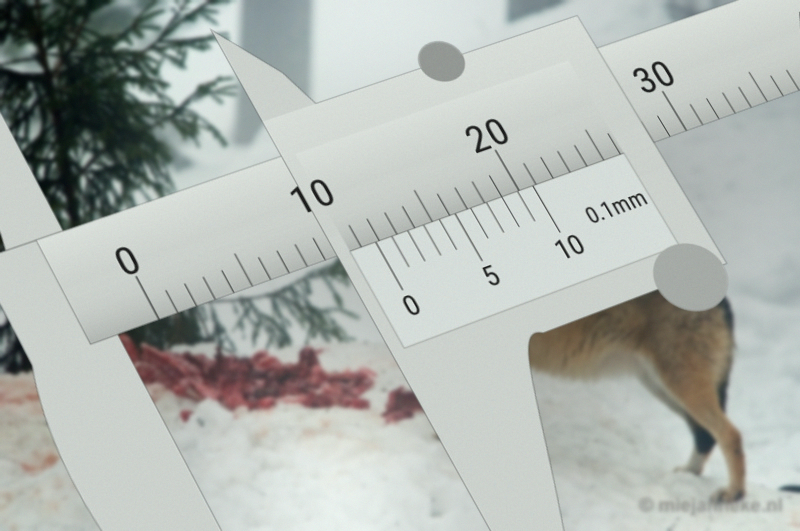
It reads 11.8 mm
